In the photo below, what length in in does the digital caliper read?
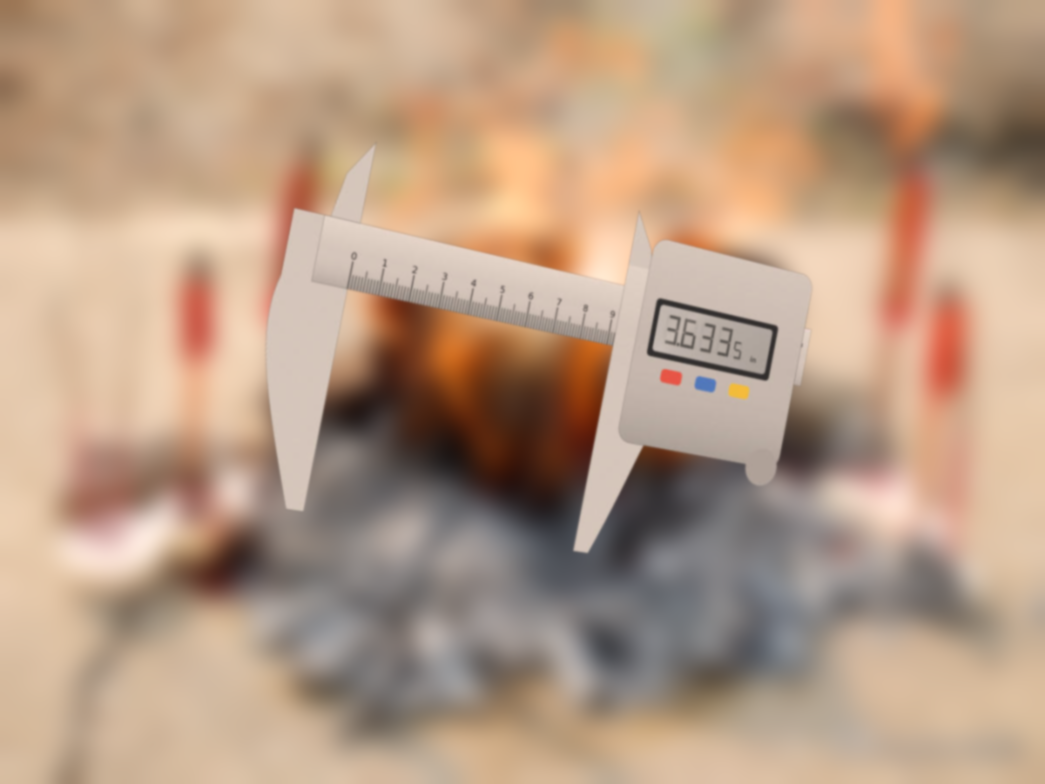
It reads 3.6335 in
